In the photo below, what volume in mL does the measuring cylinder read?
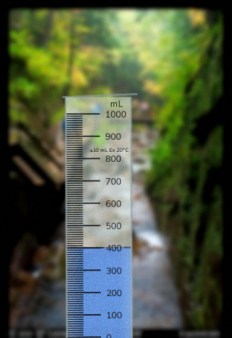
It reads 400 mL
